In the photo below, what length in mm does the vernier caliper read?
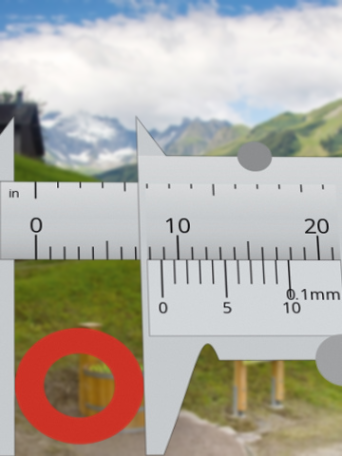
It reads 8.8 mm
